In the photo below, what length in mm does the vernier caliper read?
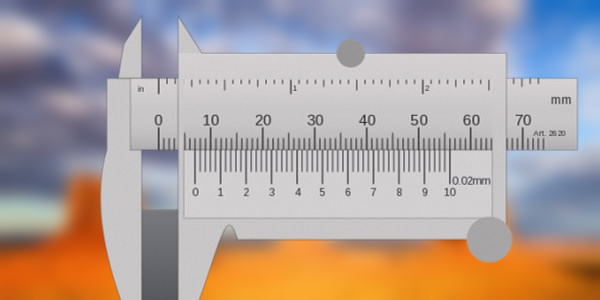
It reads 7.0 mm
